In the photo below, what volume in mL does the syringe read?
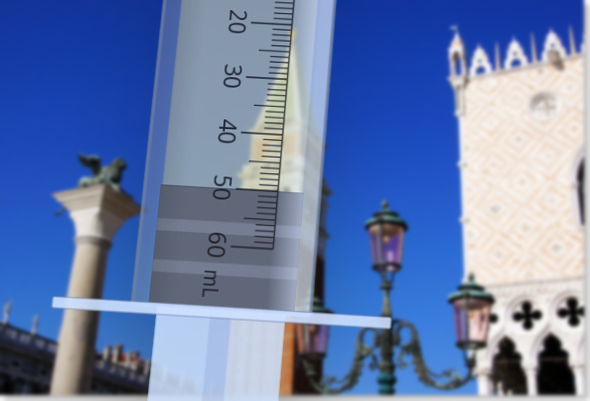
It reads 50 mL
